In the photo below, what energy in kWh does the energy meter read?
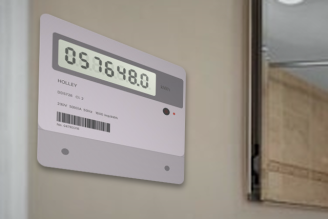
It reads 57648.0 kWh
